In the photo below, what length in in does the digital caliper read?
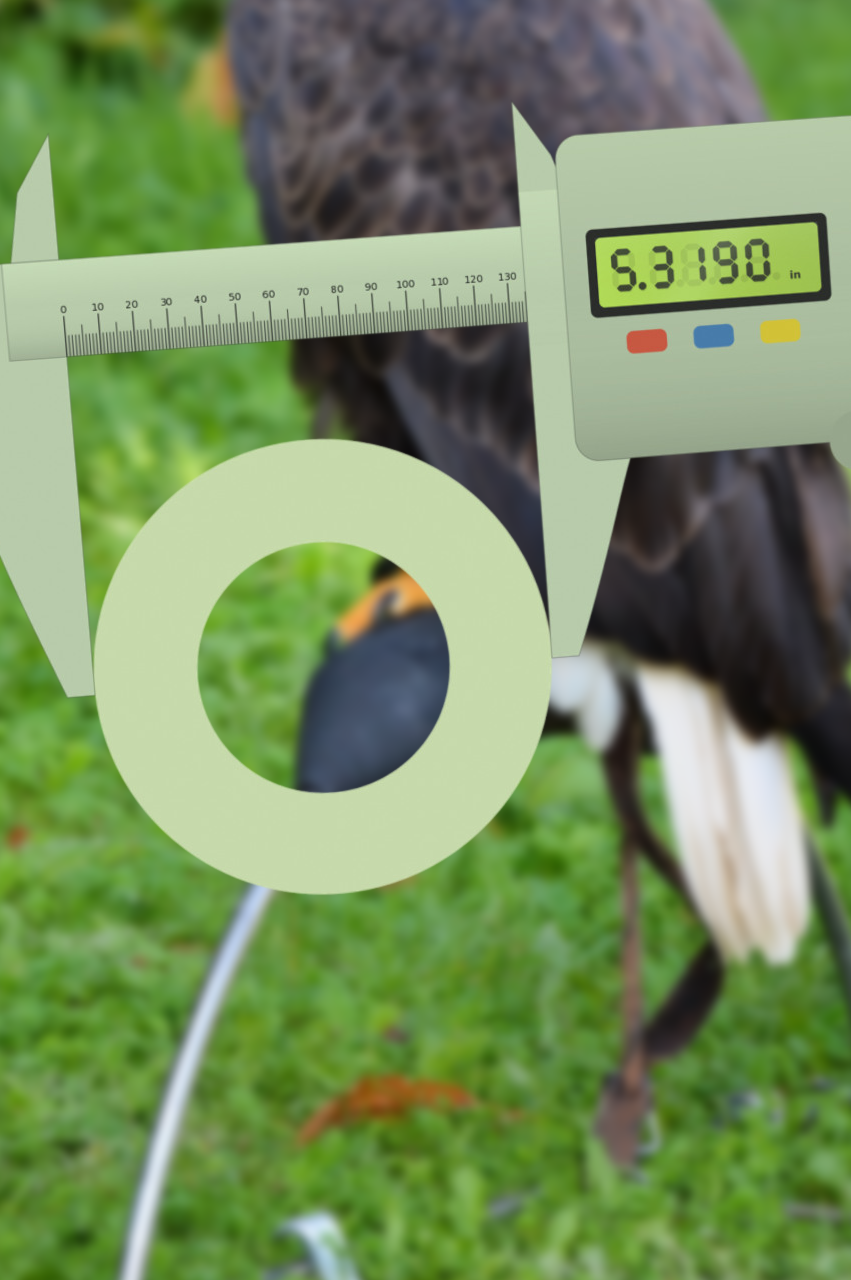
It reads 5.3190 in
